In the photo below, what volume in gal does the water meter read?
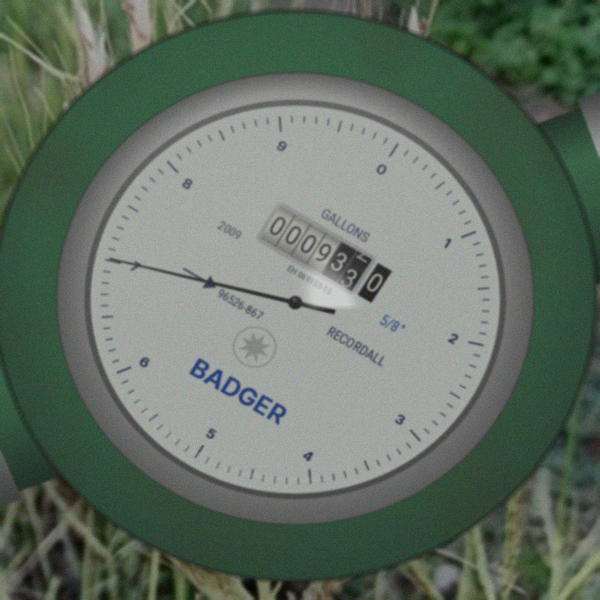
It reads 9327.0 gal
